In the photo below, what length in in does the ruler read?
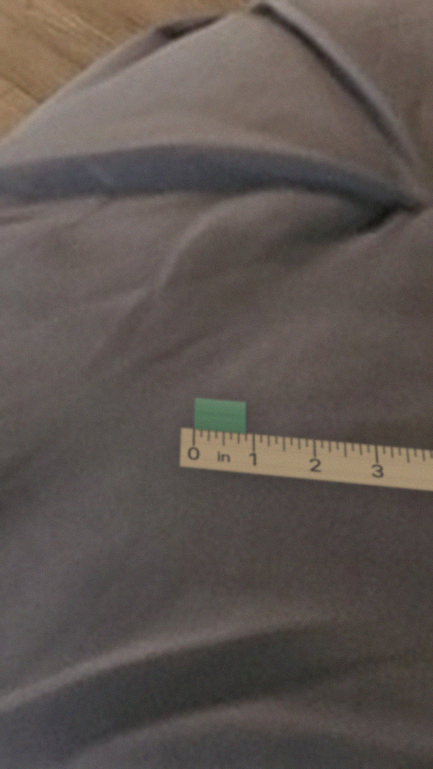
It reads 0.875 in
